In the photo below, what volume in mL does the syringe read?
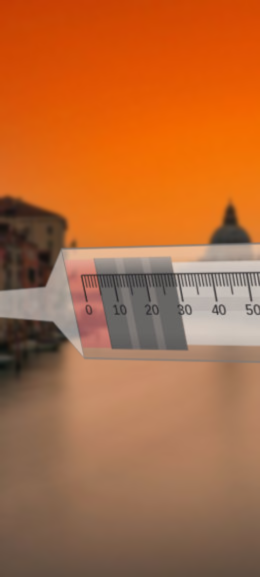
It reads 5 mL
